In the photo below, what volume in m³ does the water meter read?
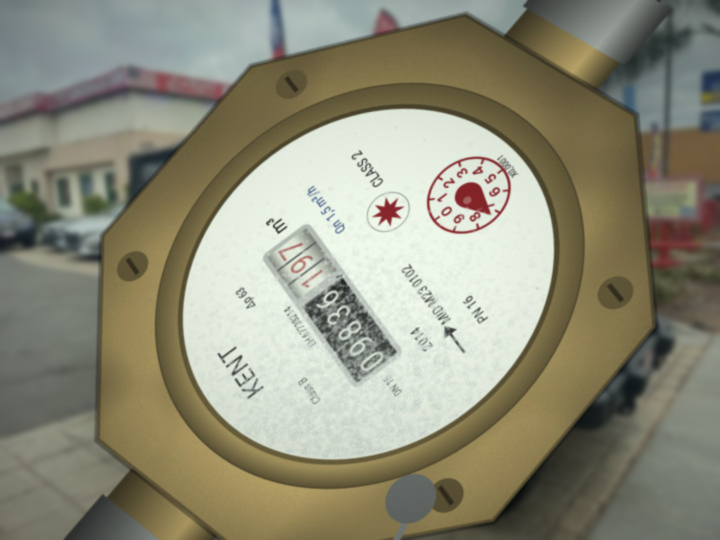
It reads 9836.1977 m³
